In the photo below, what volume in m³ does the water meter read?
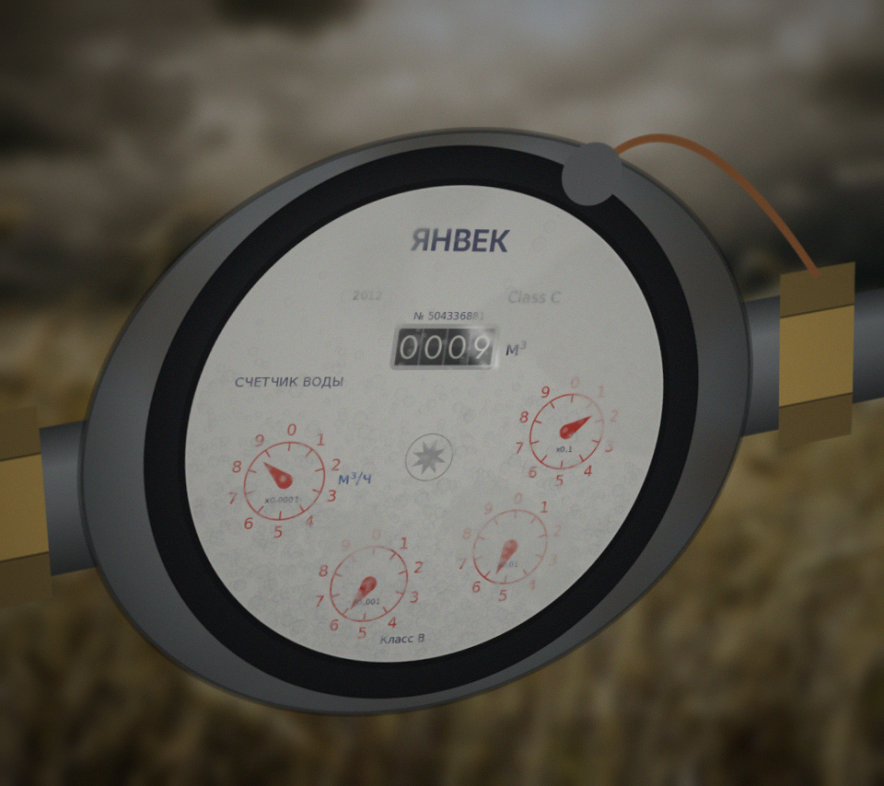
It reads 9.1558 m³
